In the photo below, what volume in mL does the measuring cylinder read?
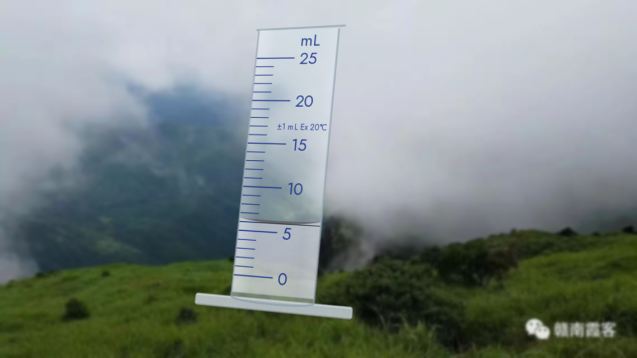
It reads 6 mL
